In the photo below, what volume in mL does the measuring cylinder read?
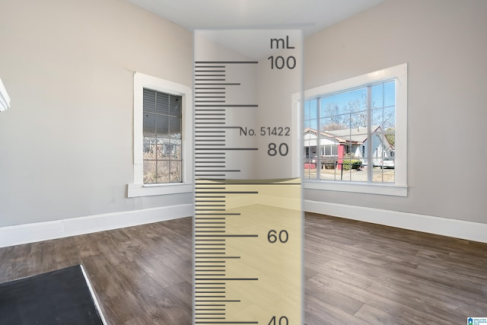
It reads 72 mL
